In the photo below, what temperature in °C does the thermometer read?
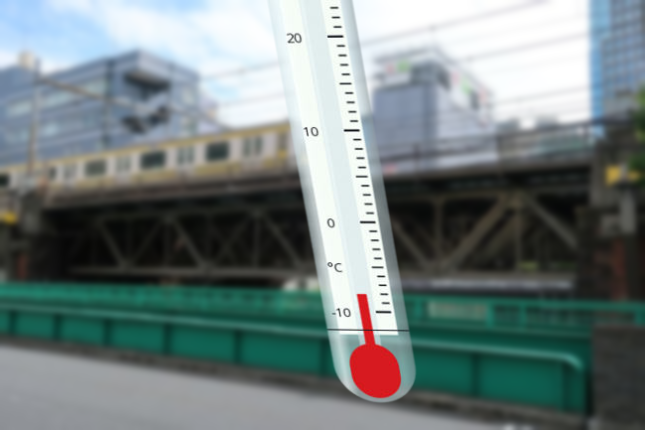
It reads -8 °C
